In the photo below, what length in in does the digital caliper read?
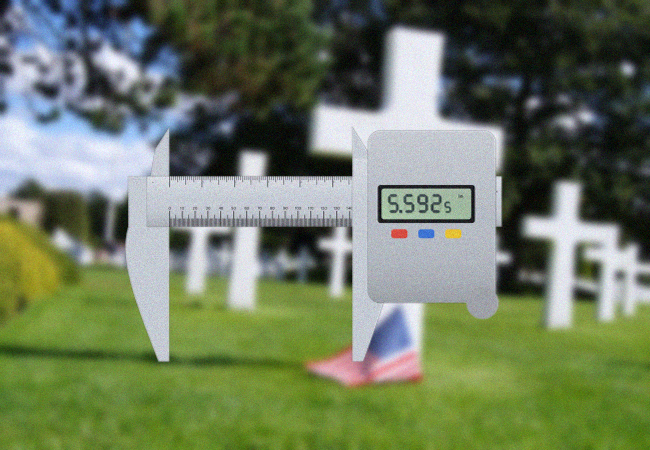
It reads 5.5925 in
